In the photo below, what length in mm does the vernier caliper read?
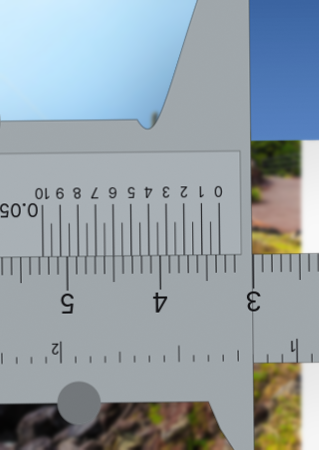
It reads 33.6 mm
